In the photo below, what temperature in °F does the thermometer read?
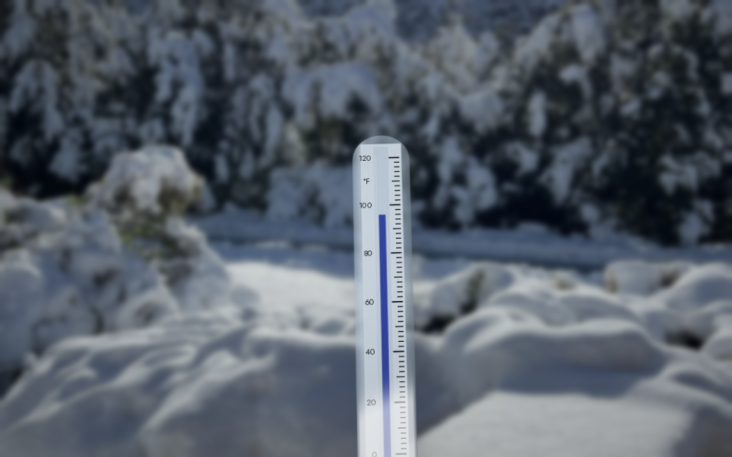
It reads 96 °F
